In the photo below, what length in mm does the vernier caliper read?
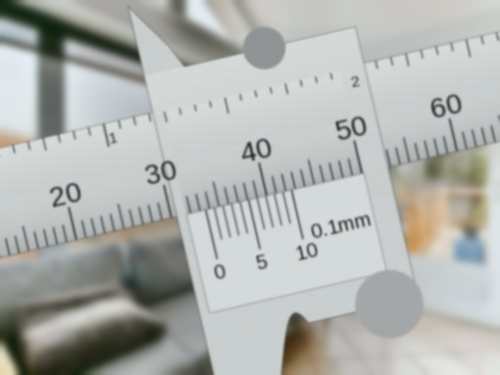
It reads 33.6 mm
